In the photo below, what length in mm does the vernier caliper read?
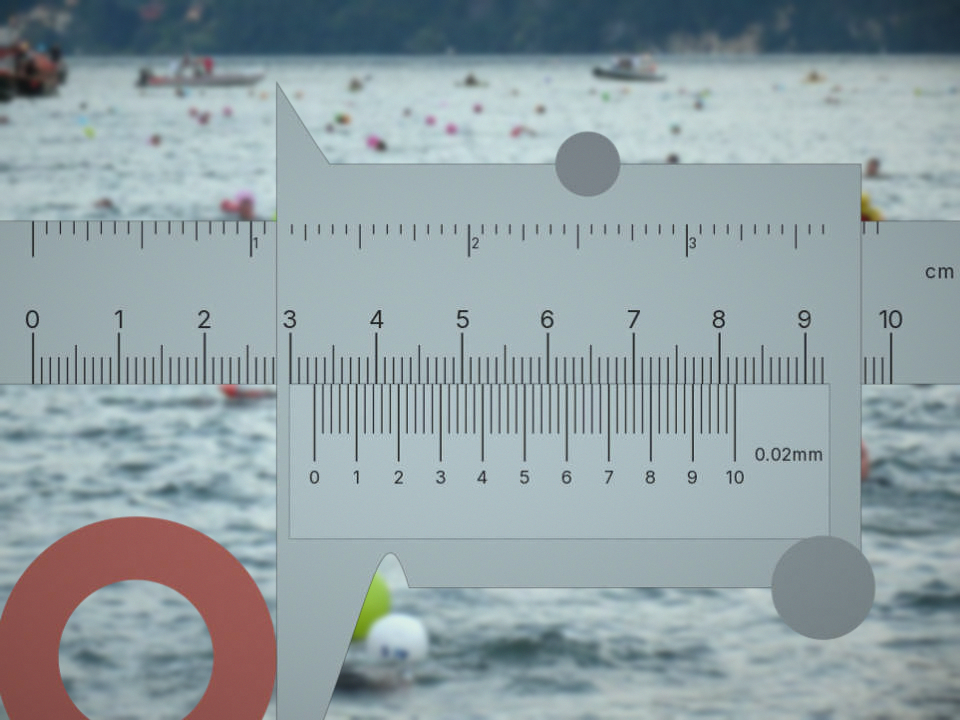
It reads 32.8 mm
